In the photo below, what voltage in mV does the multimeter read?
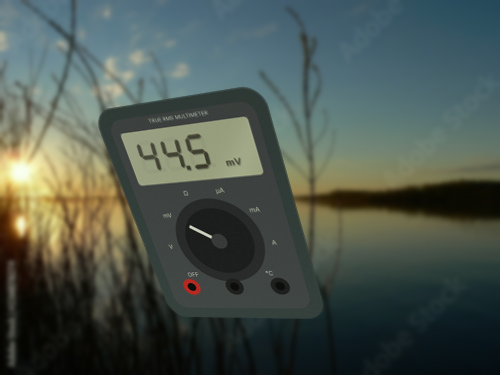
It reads 44.5 mV
